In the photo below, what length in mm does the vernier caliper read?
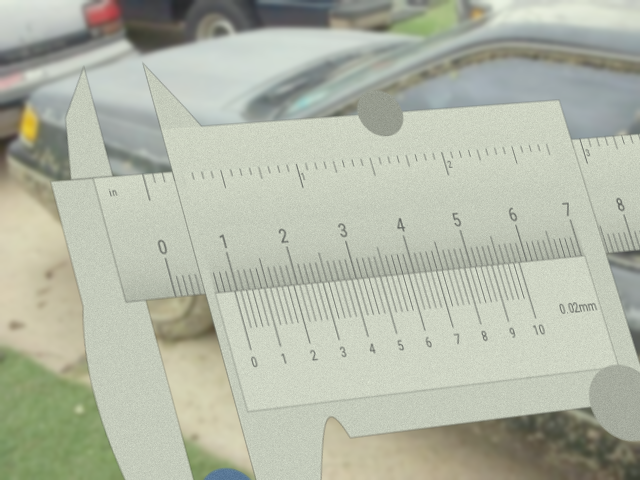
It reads 9.6 mm
